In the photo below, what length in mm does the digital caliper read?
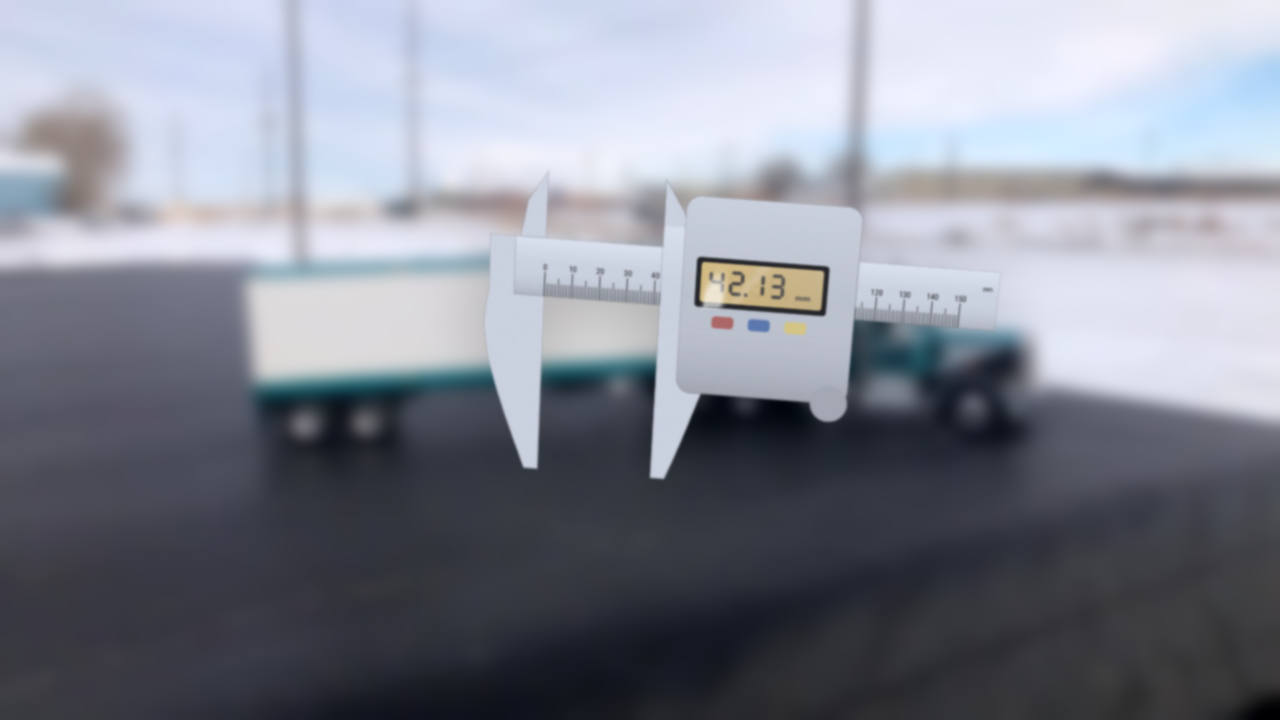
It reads 42.13 mm
